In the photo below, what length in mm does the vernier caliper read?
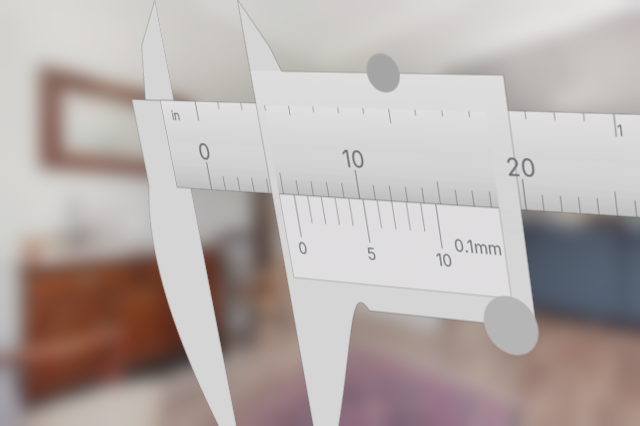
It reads 5.7 mm
